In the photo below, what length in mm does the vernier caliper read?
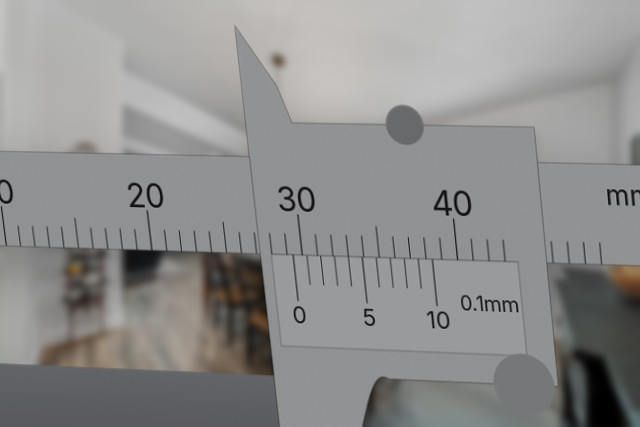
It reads 29.4 mm
